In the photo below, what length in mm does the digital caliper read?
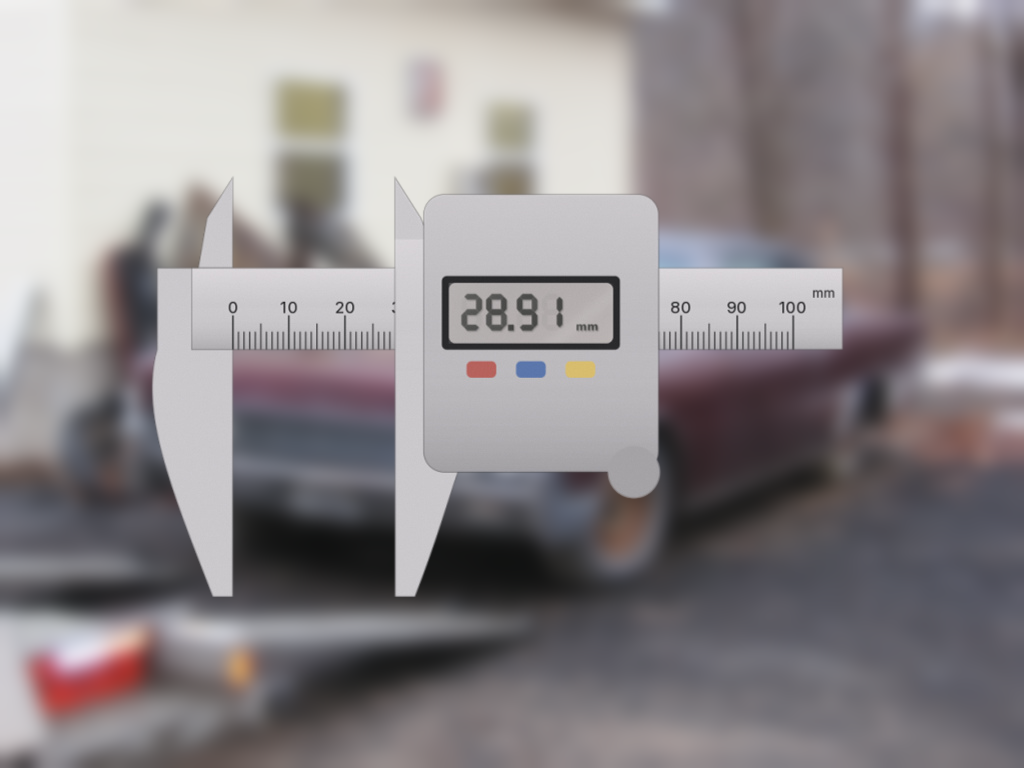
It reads 28.91 mm
